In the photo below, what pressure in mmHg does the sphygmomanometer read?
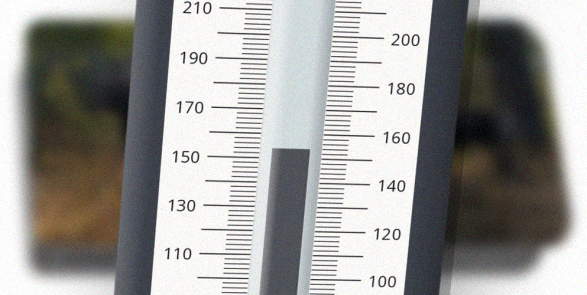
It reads 154 mmHg
